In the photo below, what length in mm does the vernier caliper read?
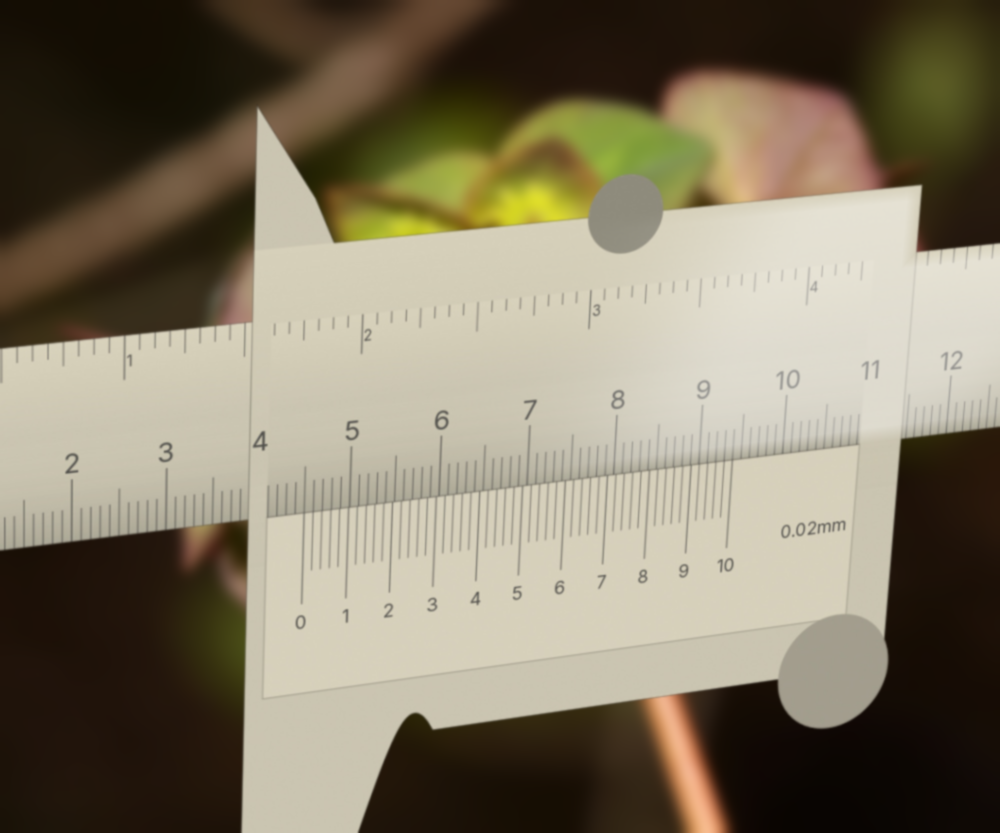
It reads 45.0 mm
